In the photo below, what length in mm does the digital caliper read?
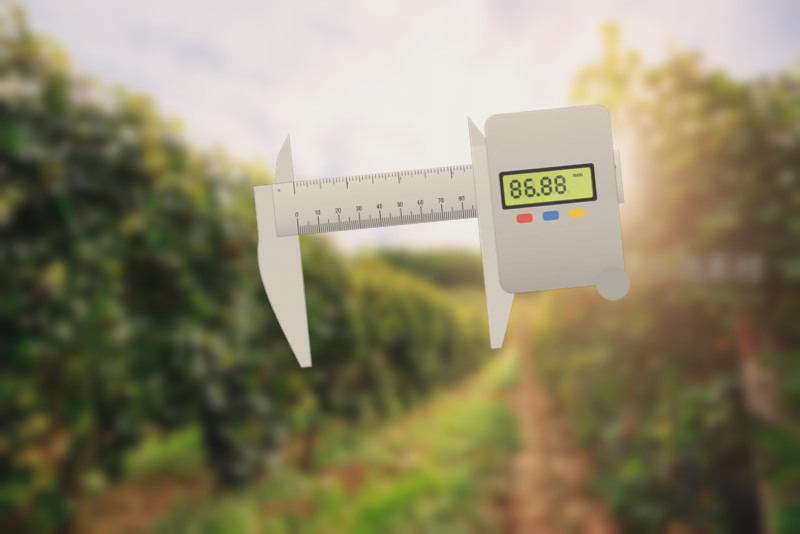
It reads 86.88 mm
